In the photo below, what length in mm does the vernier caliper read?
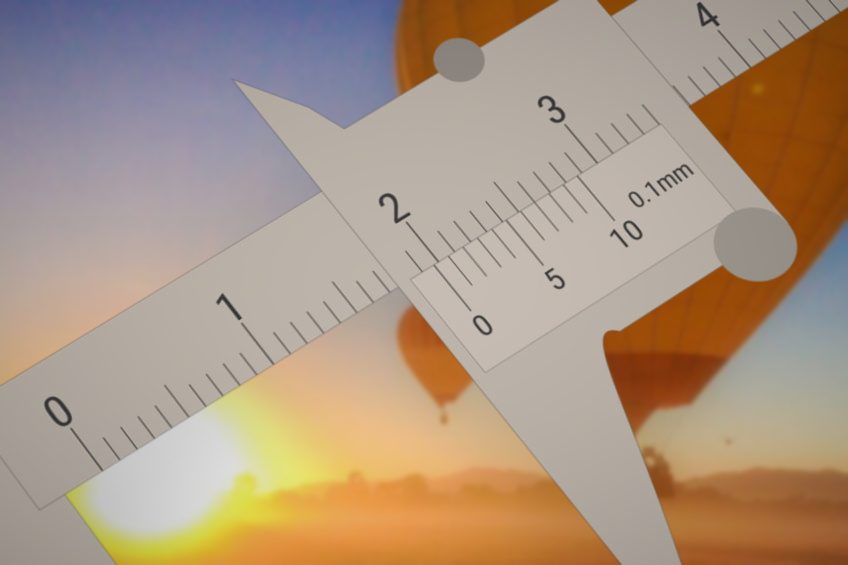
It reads 19.7 mm
